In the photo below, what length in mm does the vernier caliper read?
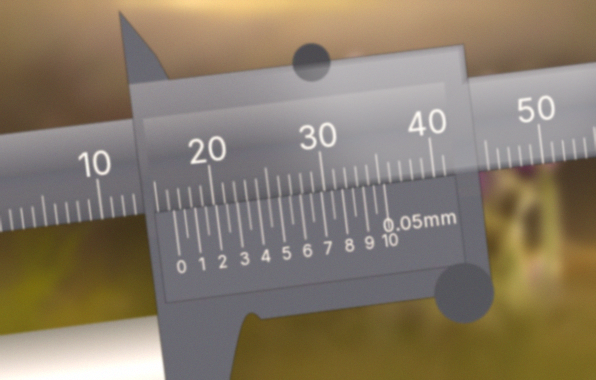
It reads 16.4 mm
